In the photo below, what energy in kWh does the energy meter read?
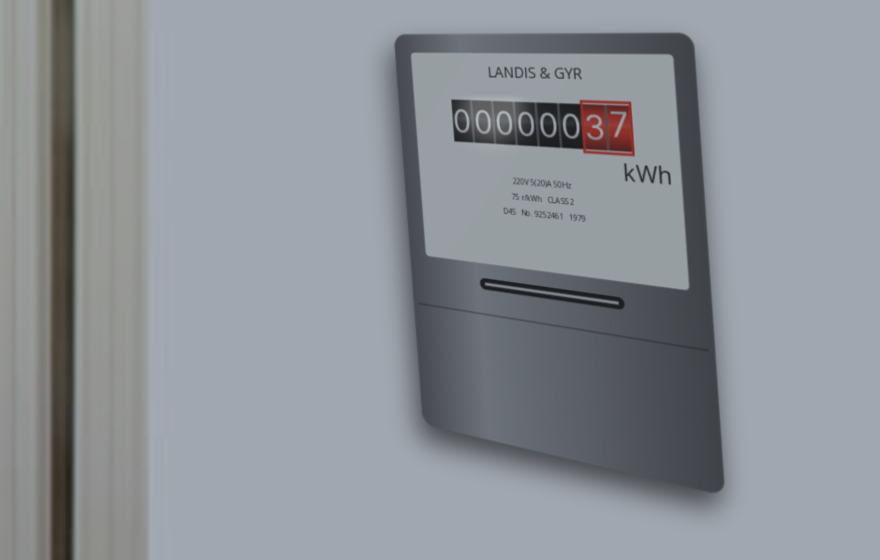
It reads 0.37 kWh
